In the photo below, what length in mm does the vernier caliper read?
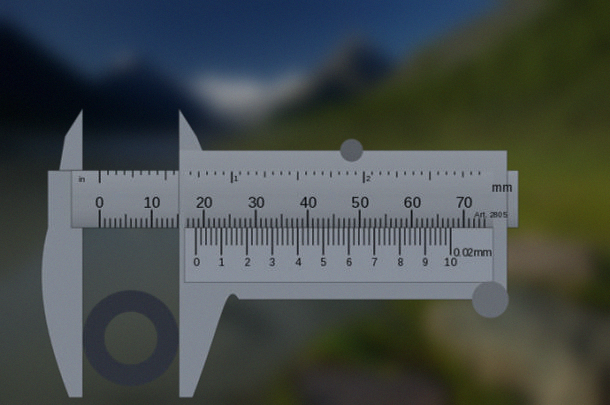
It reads 18.5 mm
